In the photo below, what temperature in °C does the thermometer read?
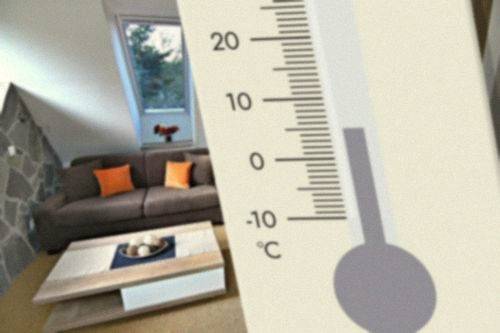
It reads 5 °C
